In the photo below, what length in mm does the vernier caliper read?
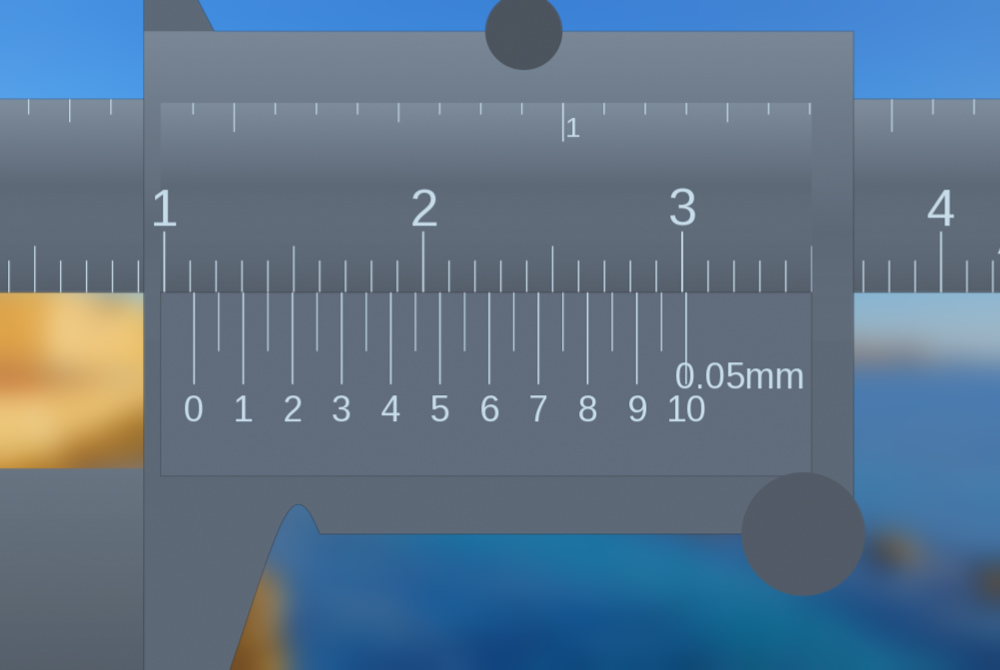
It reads 11.15 mm
